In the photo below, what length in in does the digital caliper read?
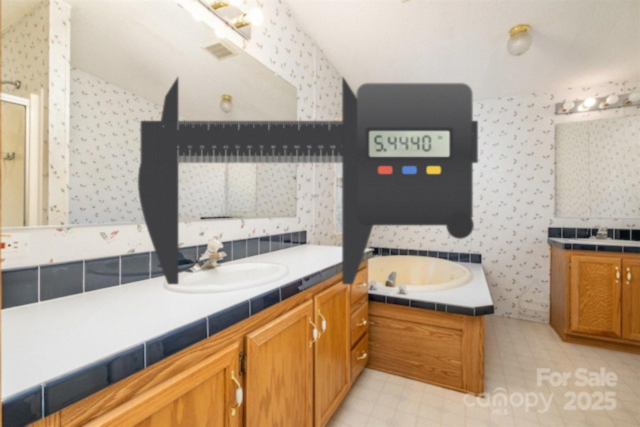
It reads 5.4440 in
